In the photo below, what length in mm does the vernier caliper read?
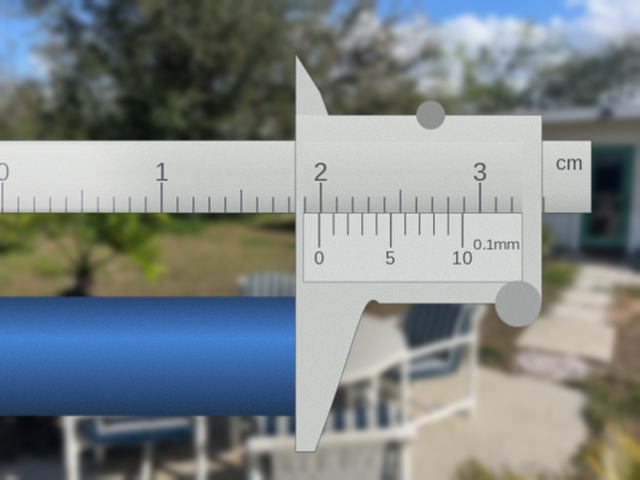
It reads 19.9 mm
